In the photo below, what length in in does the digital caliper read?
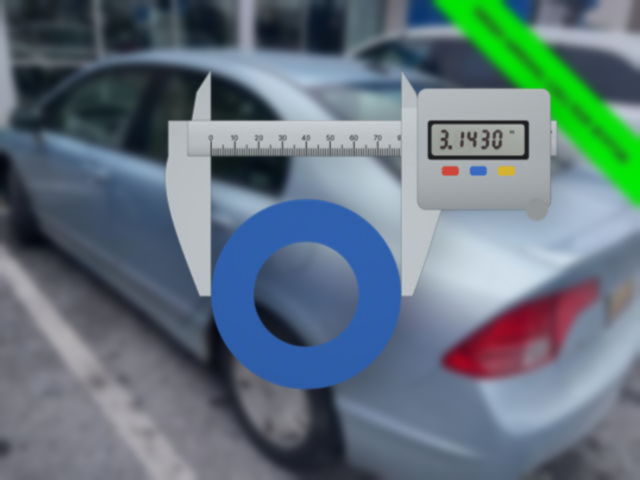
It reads 3.1430 in
